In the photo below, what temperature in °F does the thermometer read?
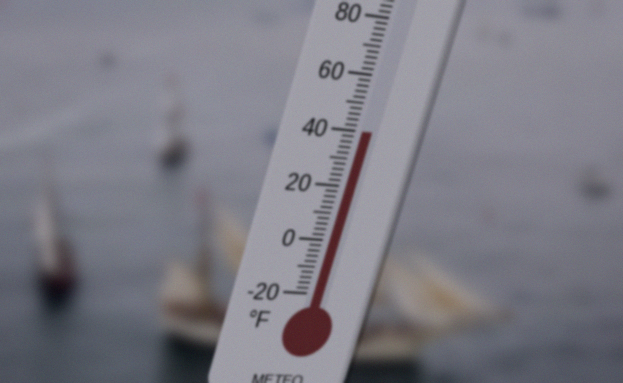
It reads 40 °F
